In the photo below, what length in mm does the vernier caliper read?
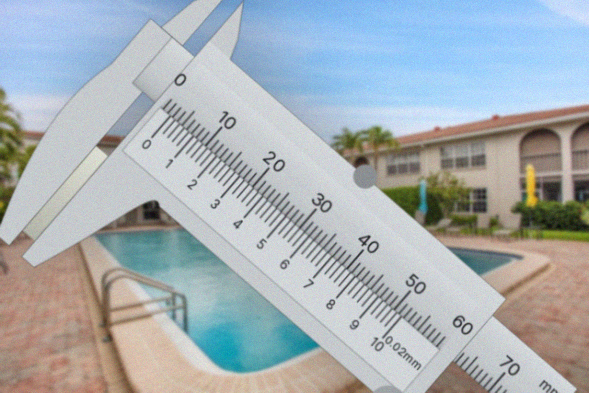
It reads 2.6 mm
